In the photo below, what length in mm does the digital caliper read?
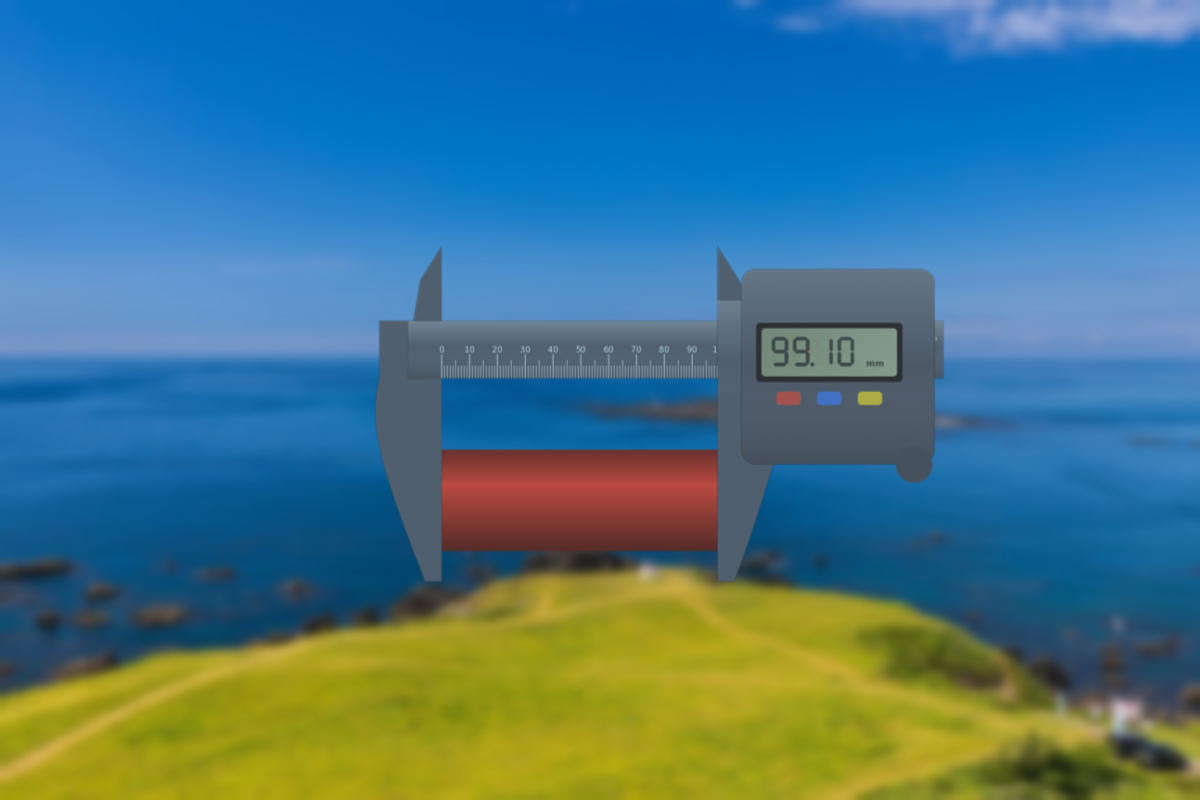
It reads 99.10 mm
